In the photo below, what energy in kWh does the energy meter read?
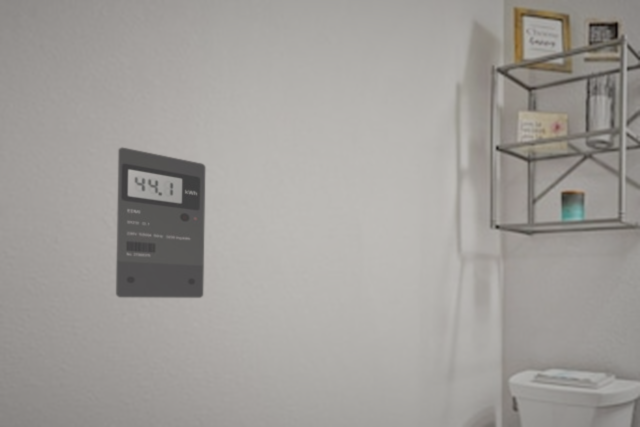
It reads 44.1 kWh
